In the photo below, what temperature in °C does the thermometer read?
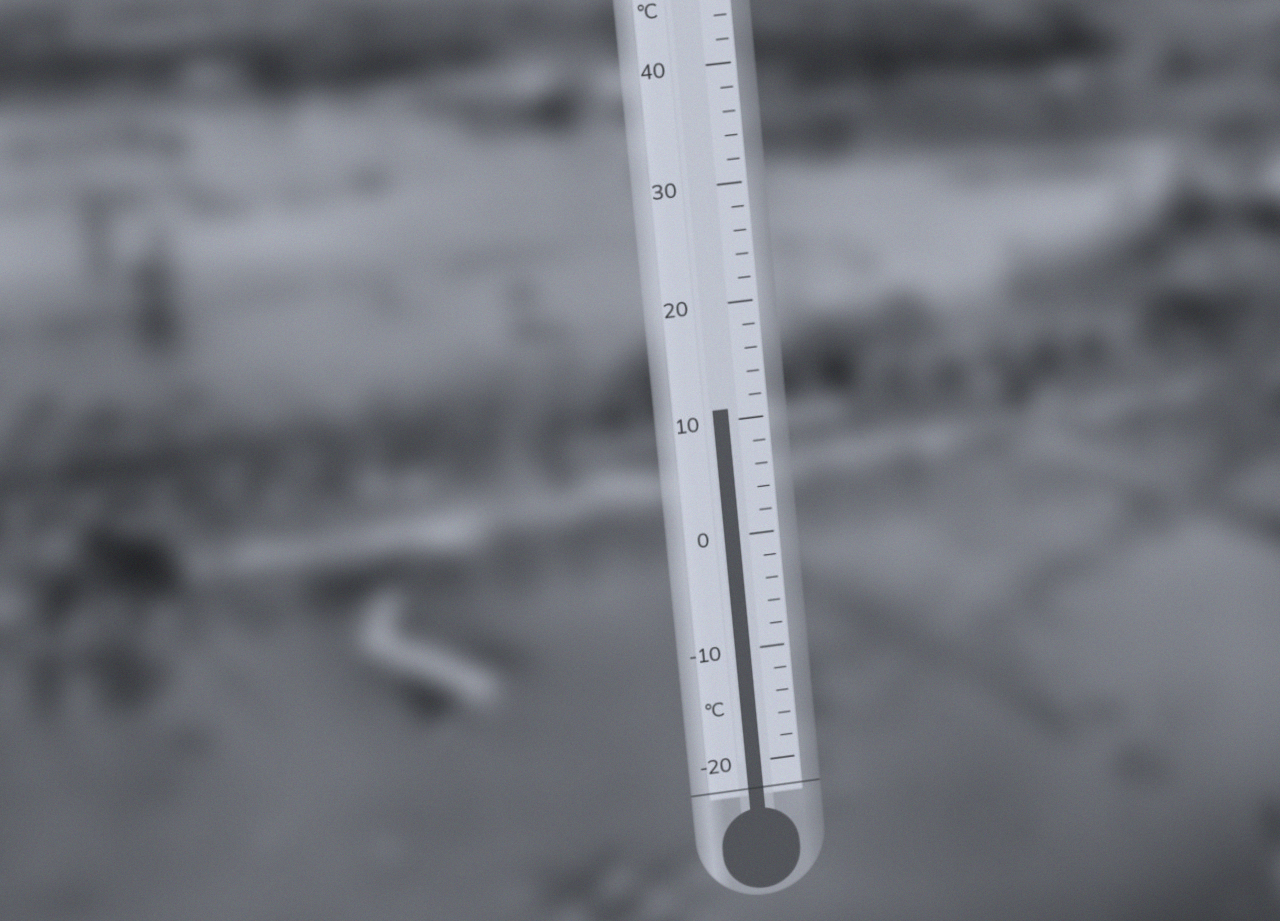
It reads 11 °C
